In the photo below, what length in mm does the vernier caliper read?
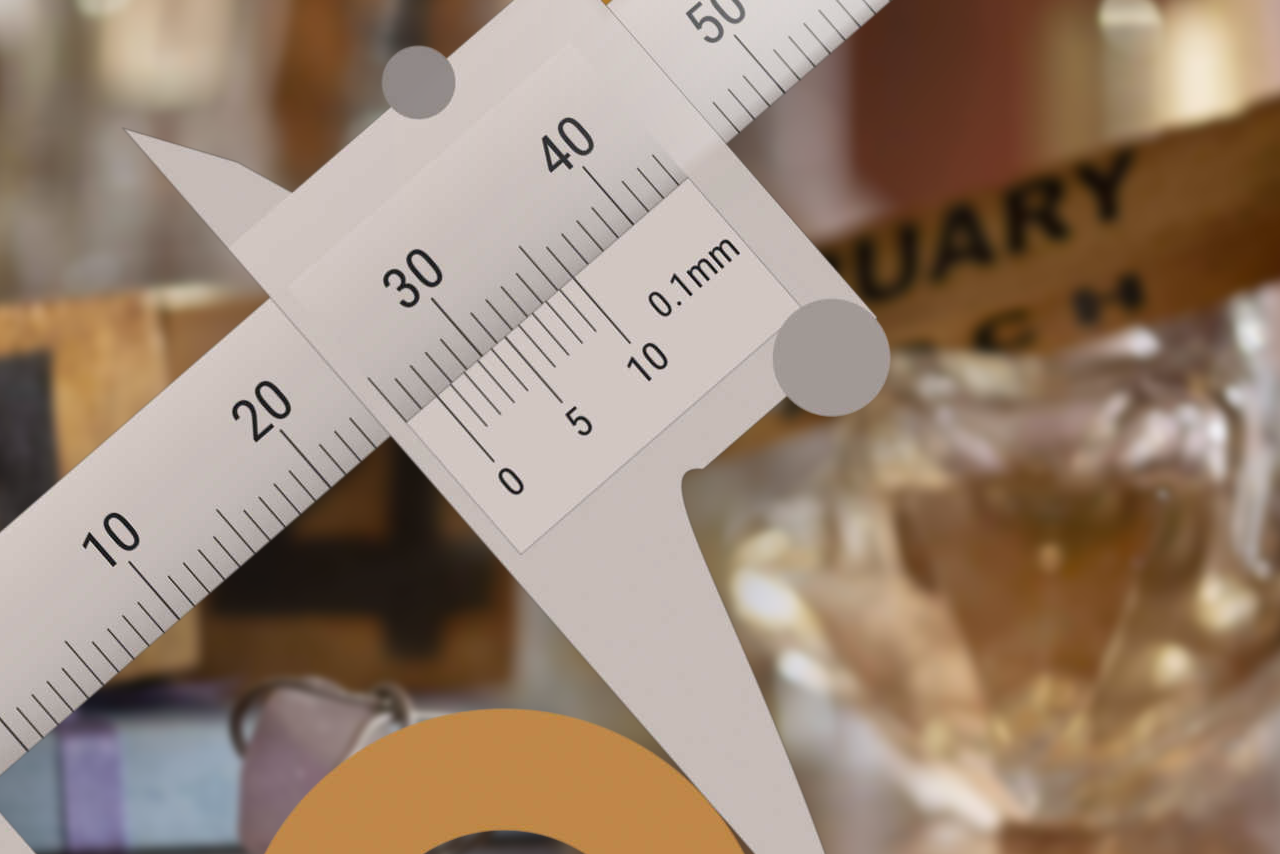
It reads 27.0 mm
